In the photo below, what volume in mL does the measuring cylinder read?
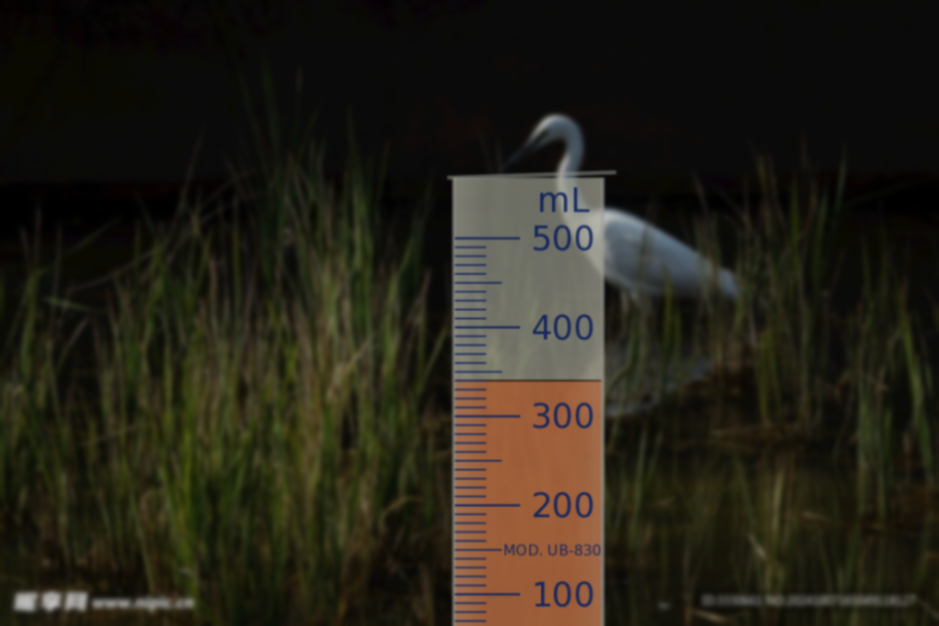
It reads 340 mL
